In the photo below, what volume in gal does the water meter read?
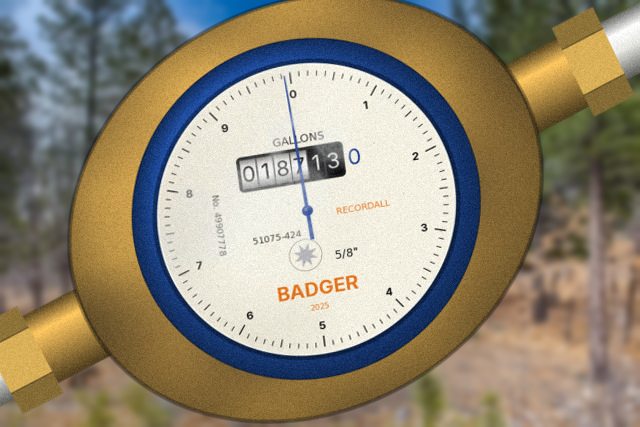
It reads 187129.9 gal
